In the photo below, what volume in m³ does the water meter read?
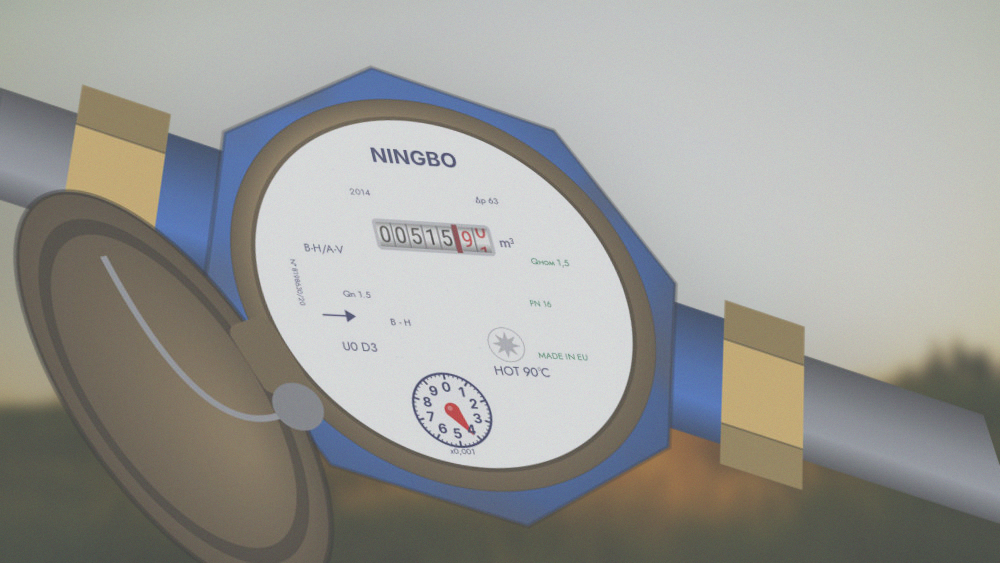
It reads 515.904 m³
